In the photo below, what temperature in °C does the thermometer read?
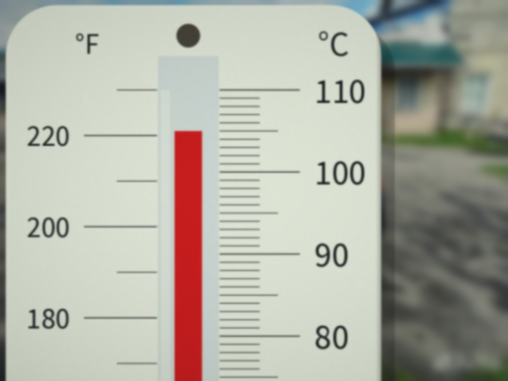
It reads 105 °C
